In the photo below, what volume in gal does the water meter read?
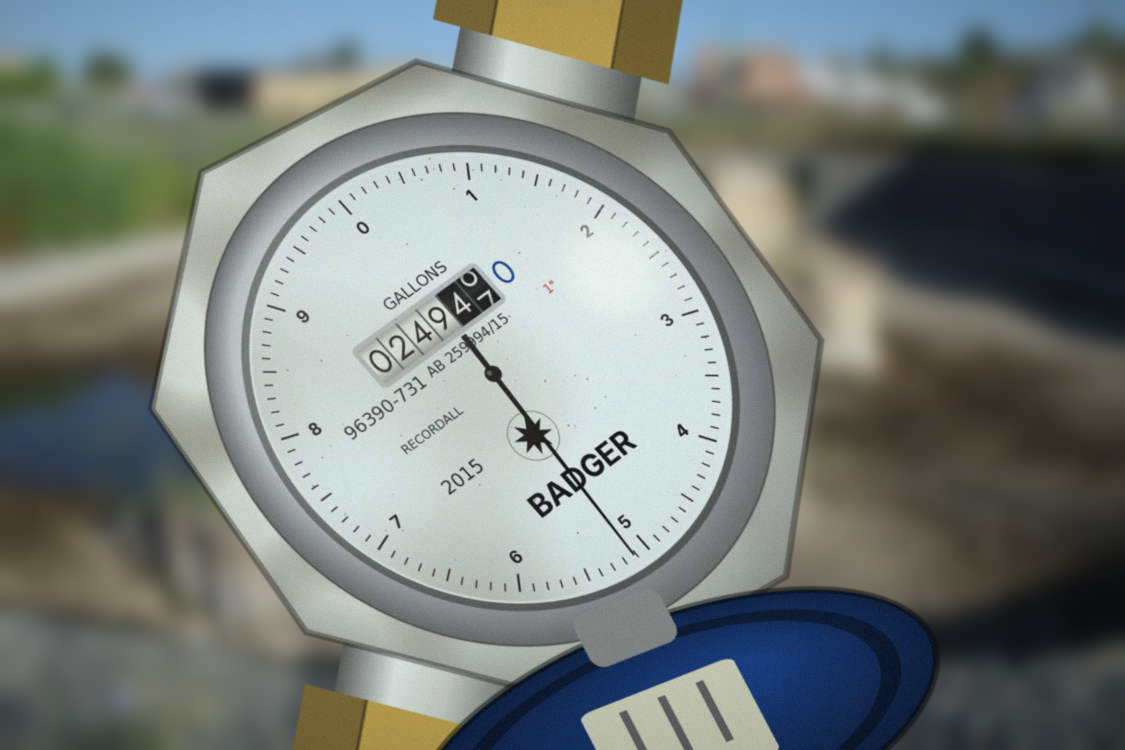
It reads 249465.1 gal
